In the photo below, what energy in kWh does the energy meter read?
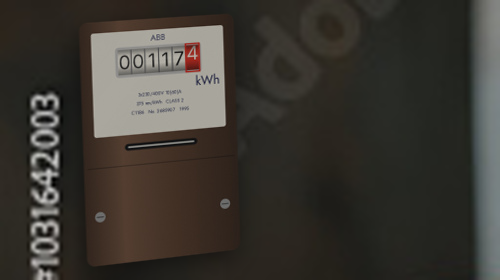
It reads 117.4 kWh
